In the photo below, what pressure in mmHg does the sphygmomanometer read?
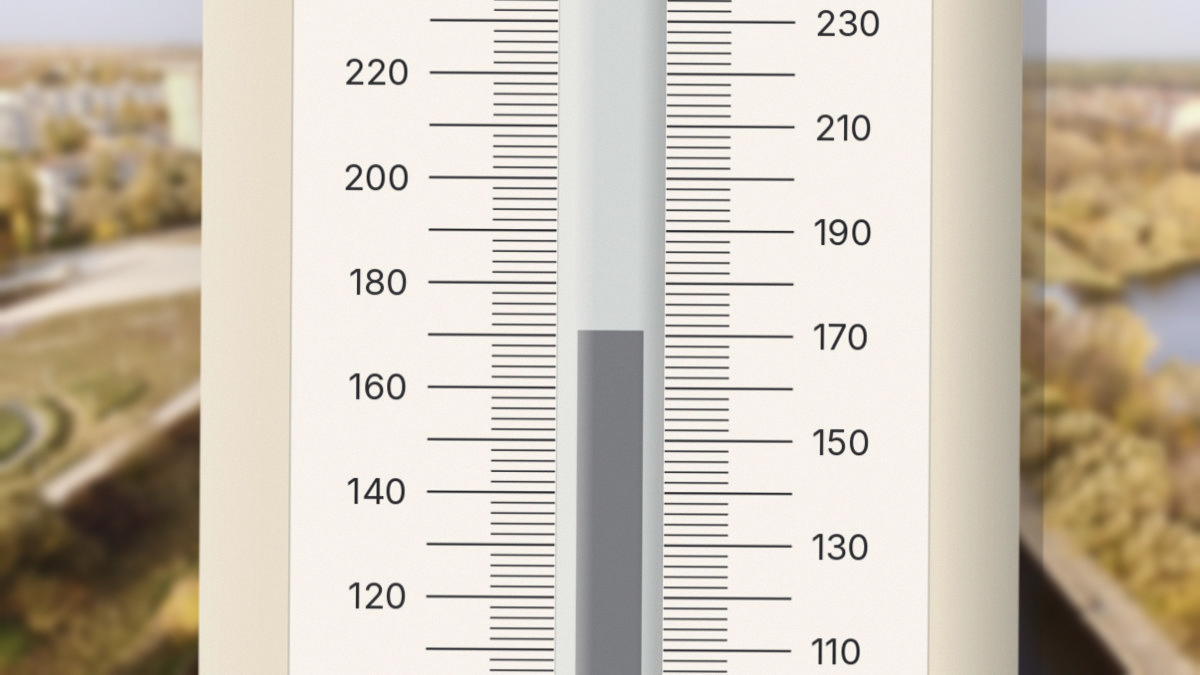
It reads 171 mmHg
